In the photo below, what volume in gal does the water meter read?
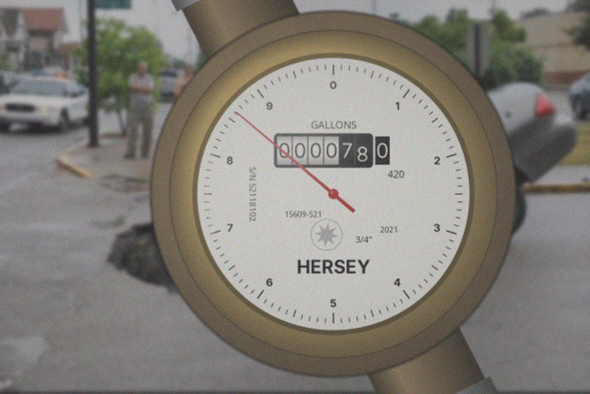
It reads 778.6 gal
